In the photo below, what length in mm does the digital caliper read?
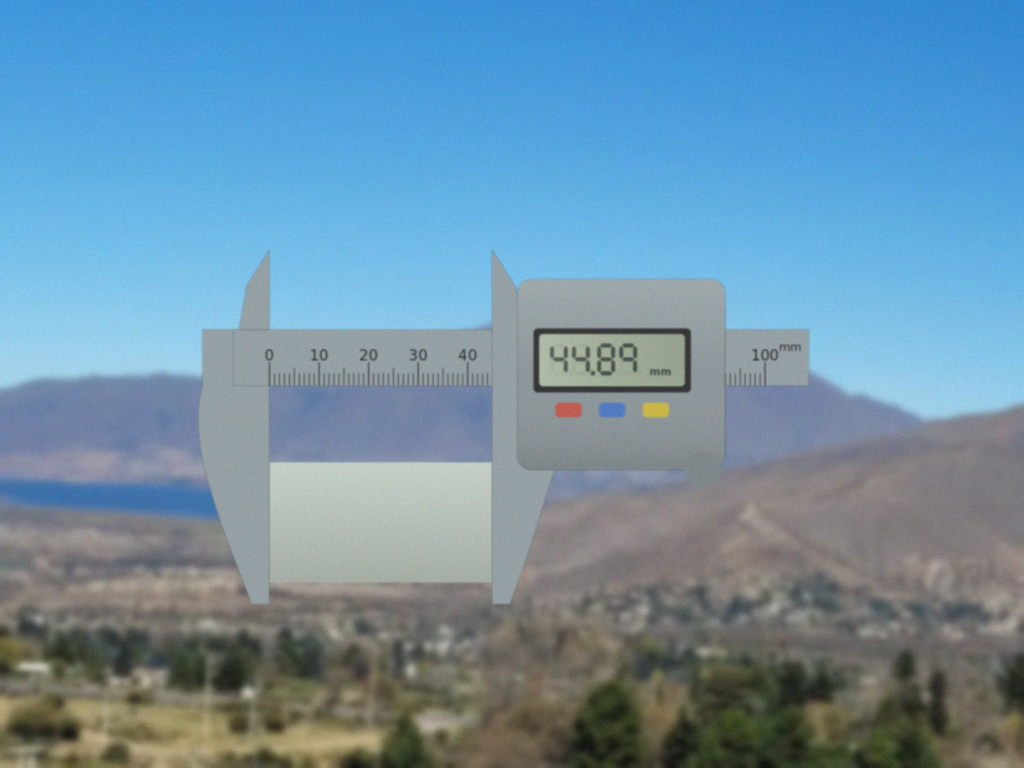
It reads 44.89 mm
